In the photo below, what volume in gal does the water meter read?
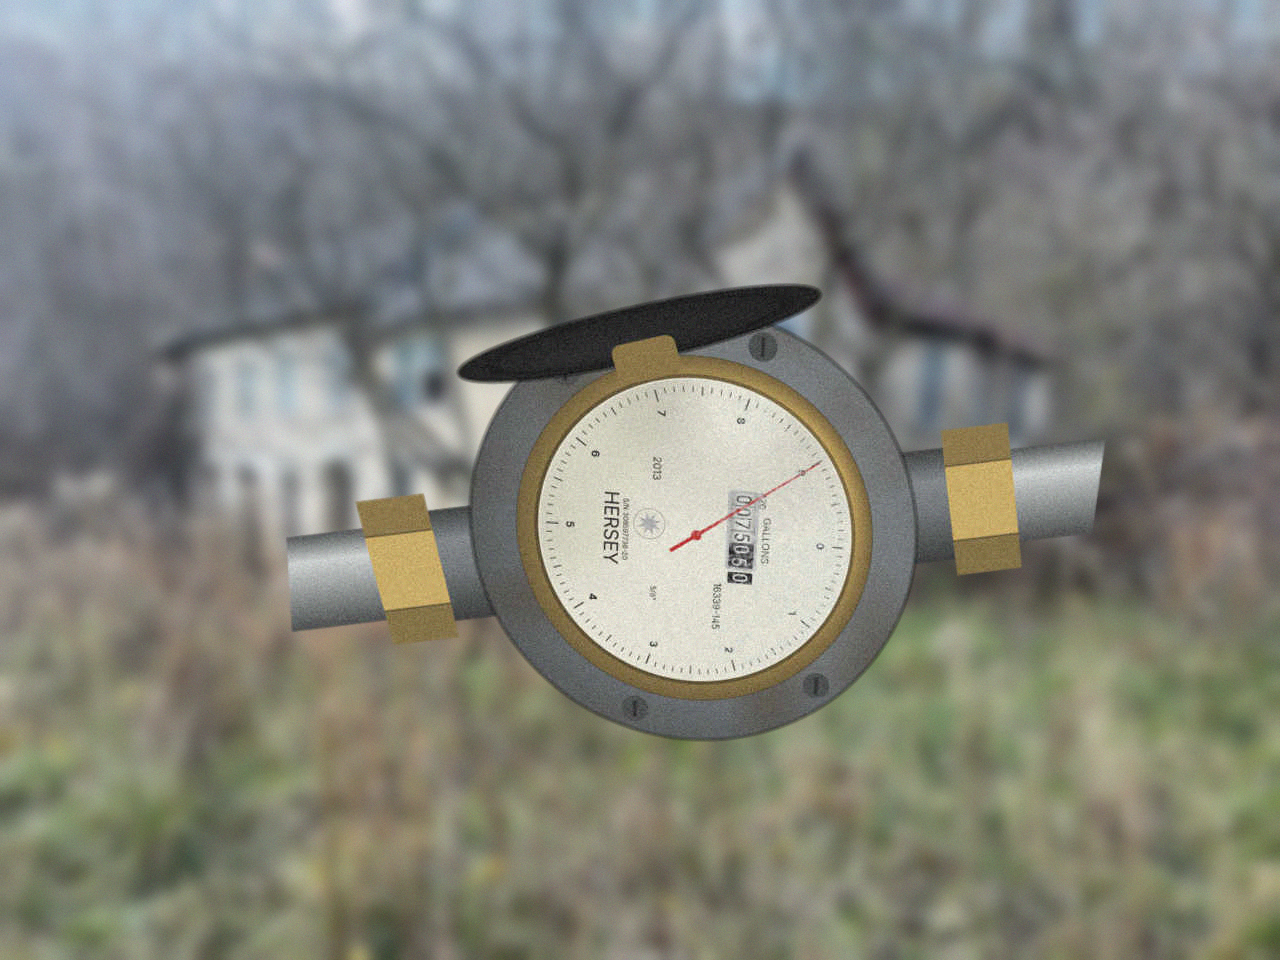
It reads 75049.0 gal
